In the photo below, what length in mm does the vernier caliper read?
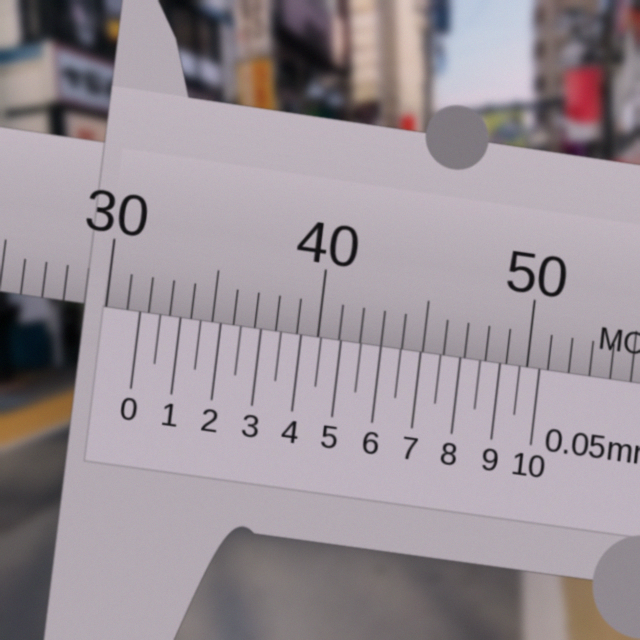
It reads 31.6 mm
